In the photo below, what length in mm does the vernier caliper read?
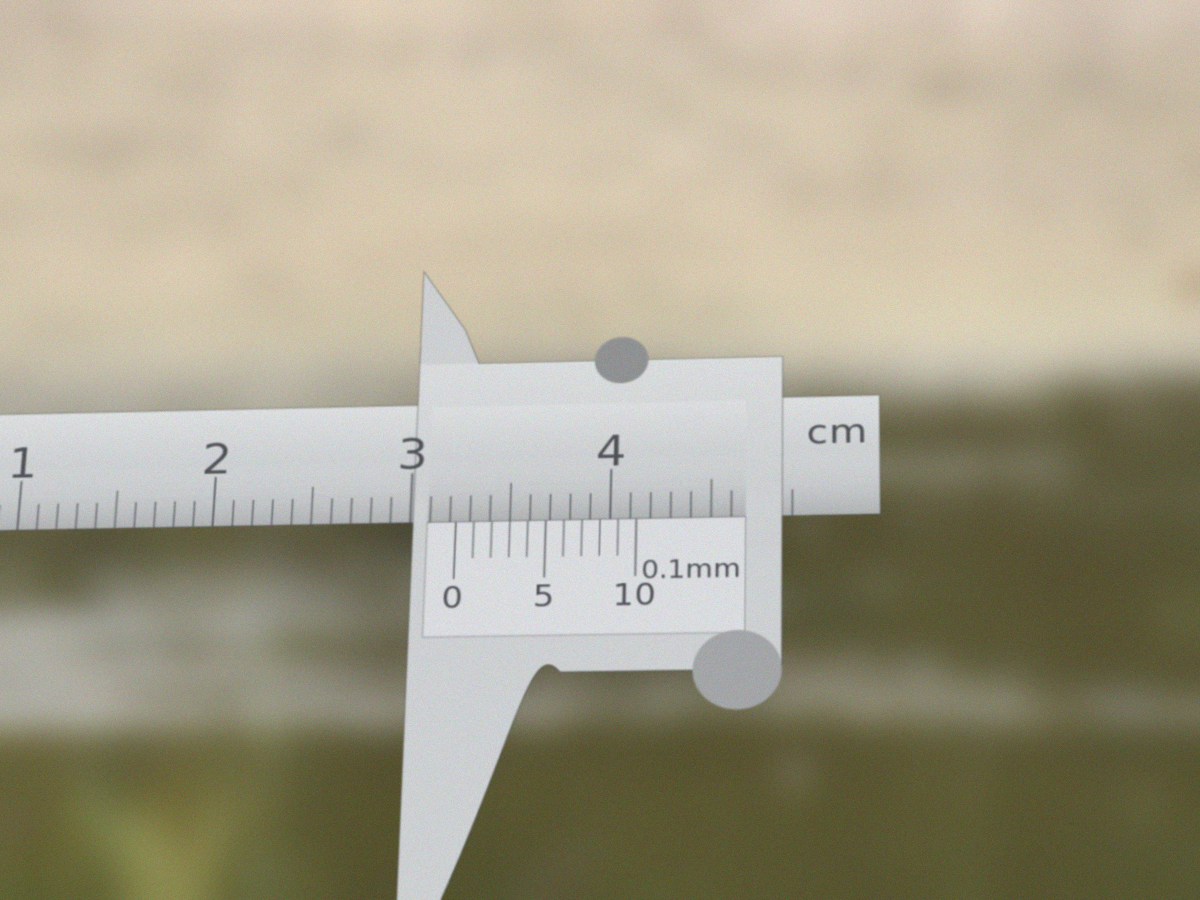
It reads 32.3 mm
